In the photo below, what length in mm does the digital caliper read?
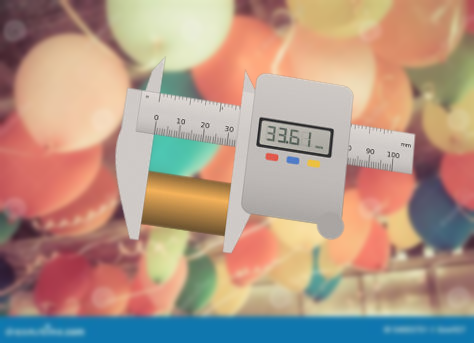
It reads 33.61 mm
